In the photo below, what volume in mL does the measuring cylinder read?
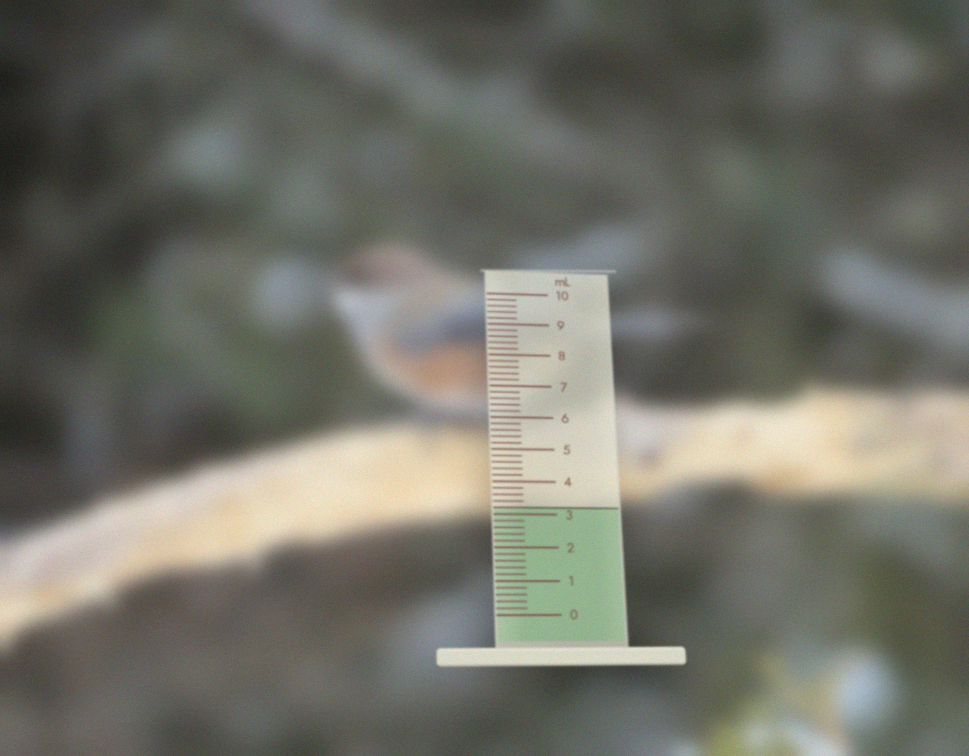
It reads 3.2 mL
